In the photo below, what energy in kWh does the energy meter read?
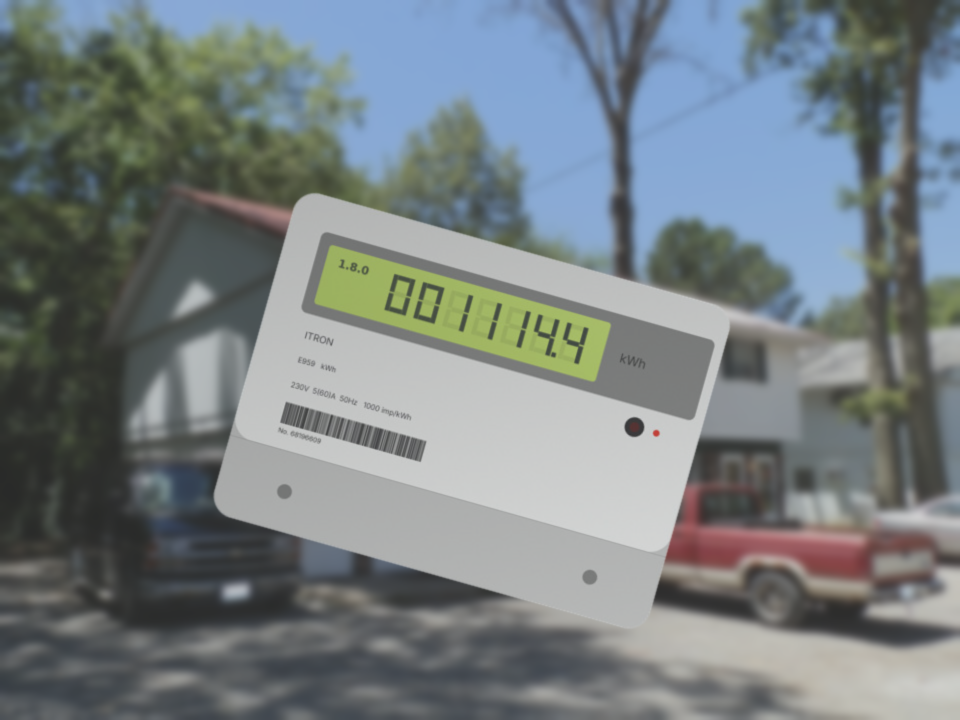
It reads 1114.4 kWh
